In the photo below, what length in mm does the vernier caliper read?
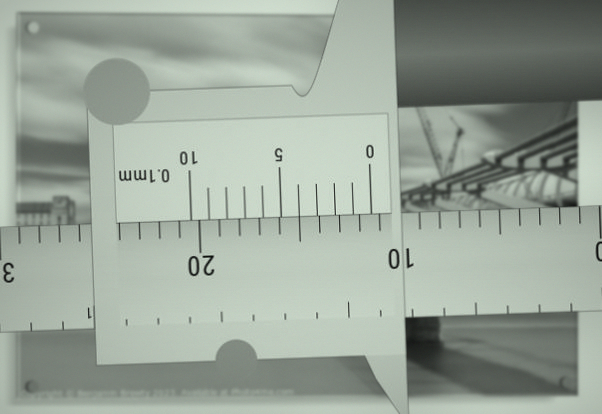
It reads 11.4 mm
